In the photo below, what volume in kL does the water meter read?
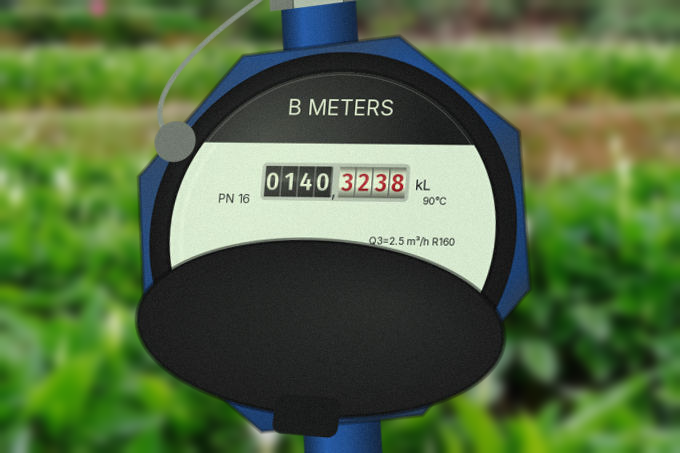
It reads 140.3238 kL
